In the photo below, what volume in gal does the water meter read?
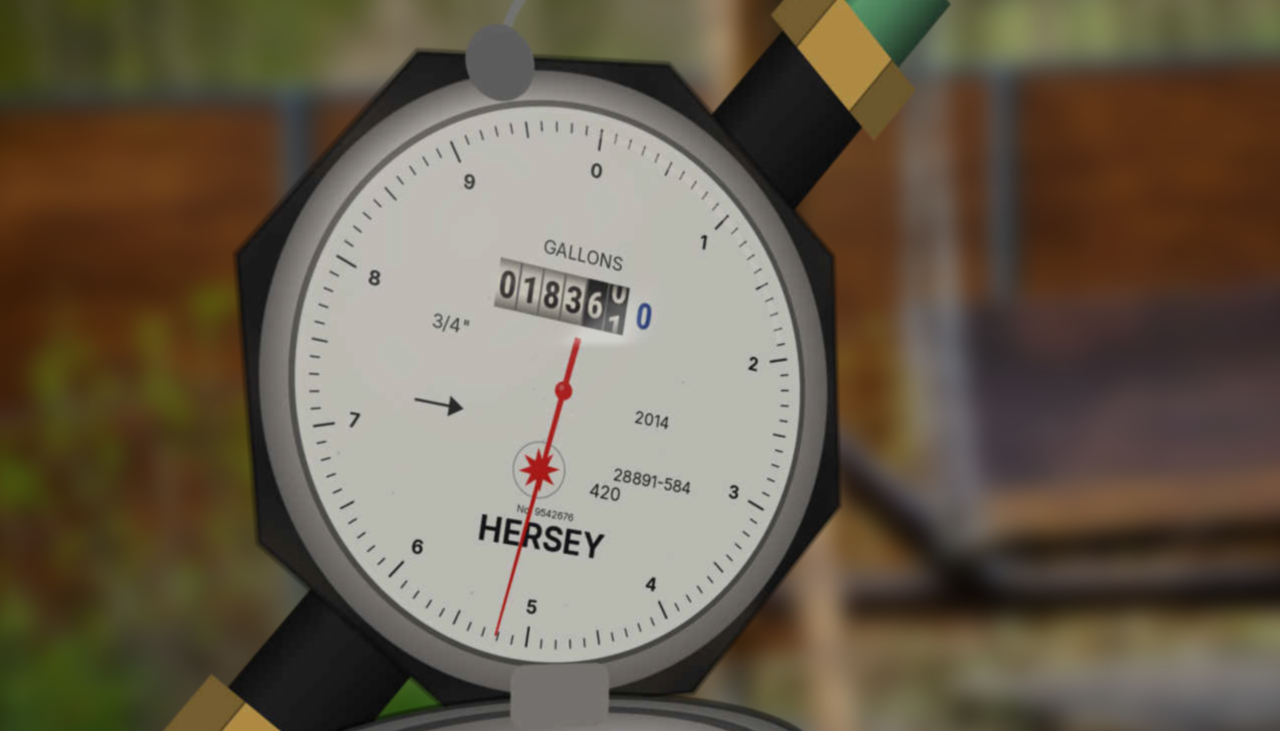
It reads 183605.2 gal
